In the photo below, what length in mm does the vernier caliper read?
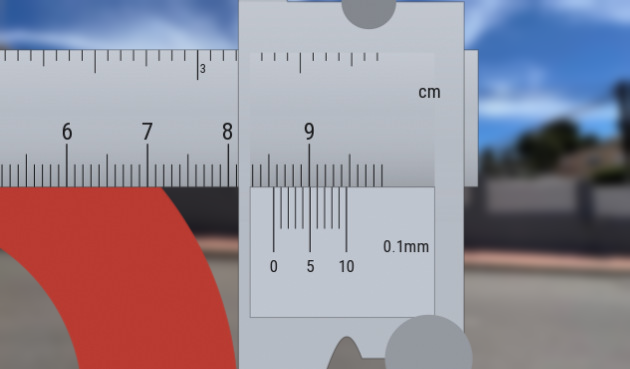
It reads 85.6 mm
